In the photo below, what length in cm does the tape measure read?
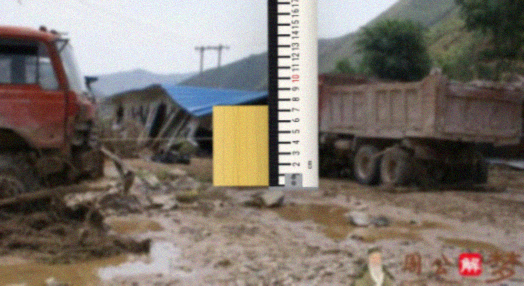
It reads 7.5 cm
